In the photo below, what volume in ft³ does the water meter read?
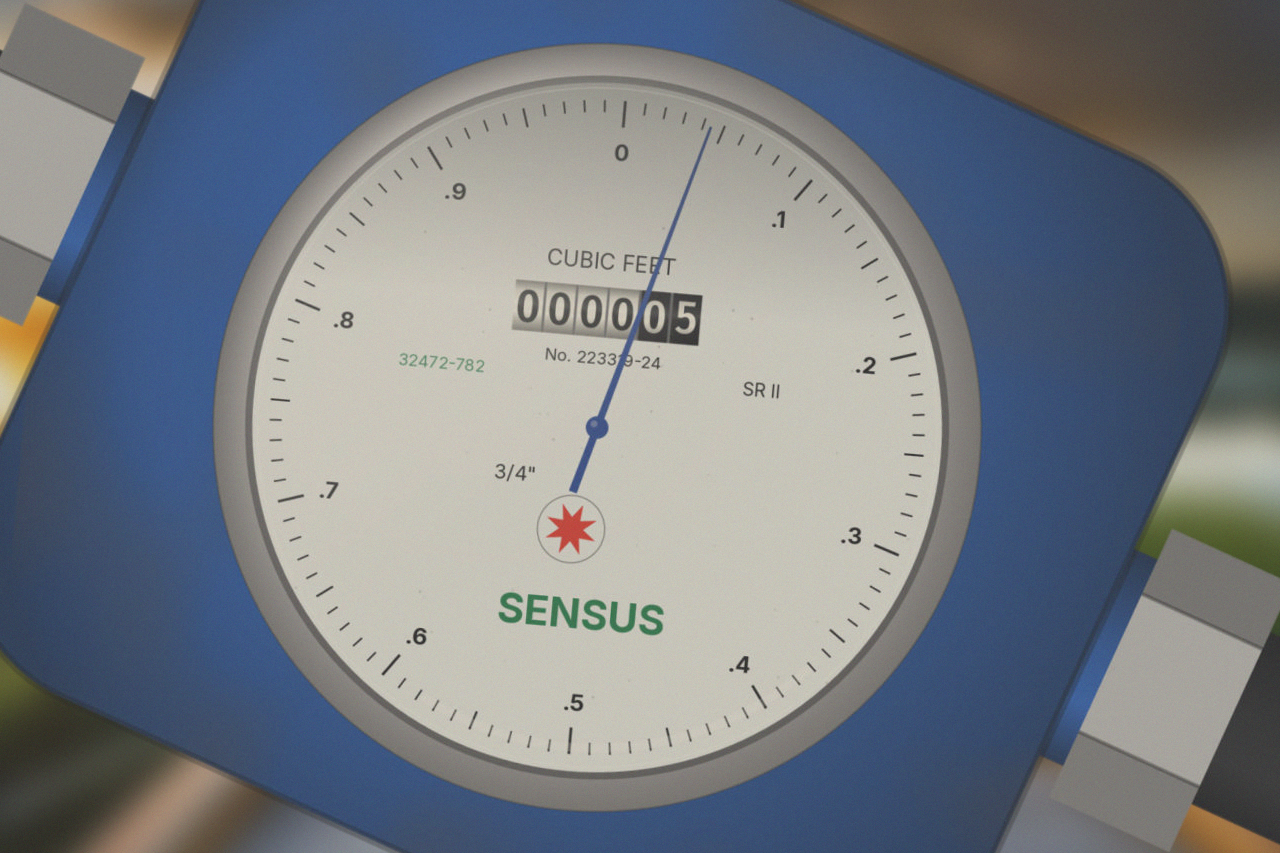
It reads 5.04 ft³
